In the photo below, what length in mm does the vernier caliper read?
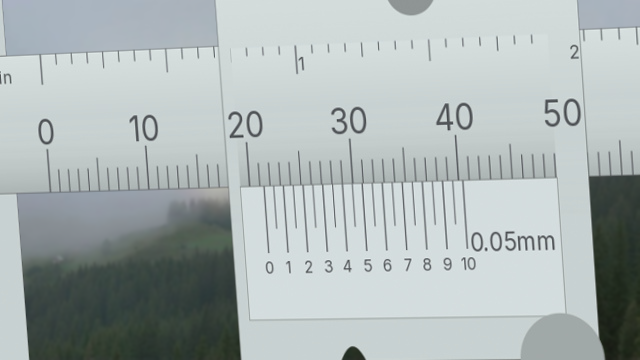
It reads 21.4 mm
